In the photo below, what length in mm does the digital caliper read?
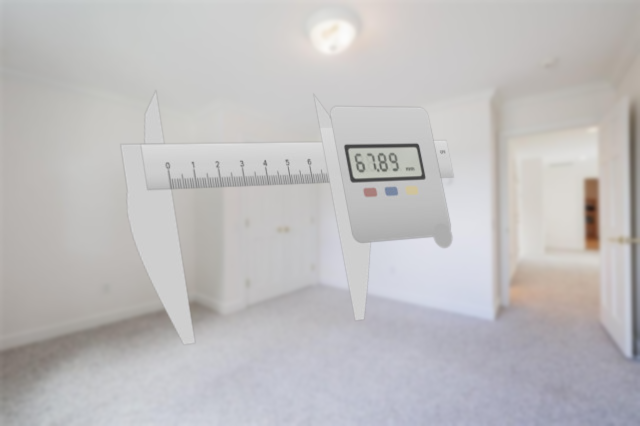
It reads 67.89 mm
